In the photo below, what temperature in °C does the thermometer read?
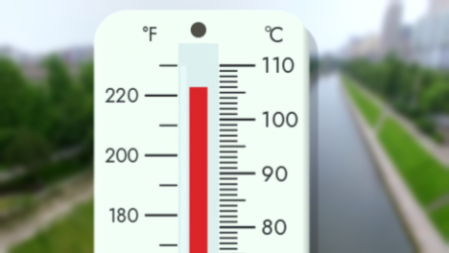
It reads 106 °C
